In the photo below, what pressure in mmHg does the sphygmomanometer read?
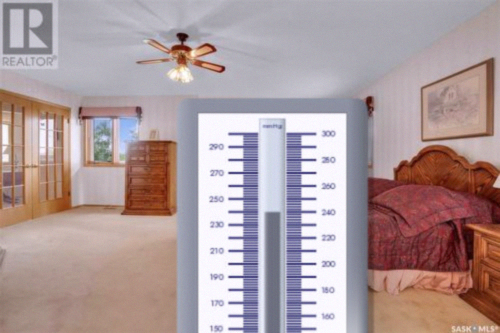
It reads 240 mmHg
